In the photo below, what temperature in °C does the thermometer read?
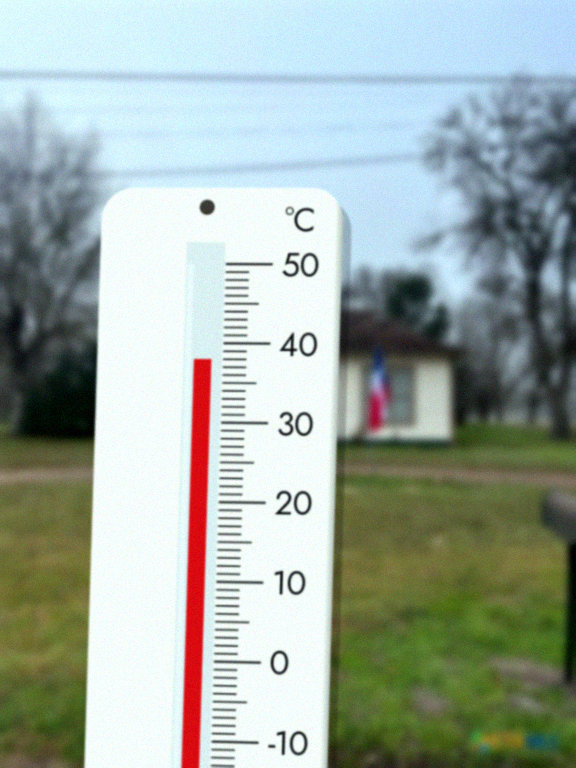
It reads 38 °C
